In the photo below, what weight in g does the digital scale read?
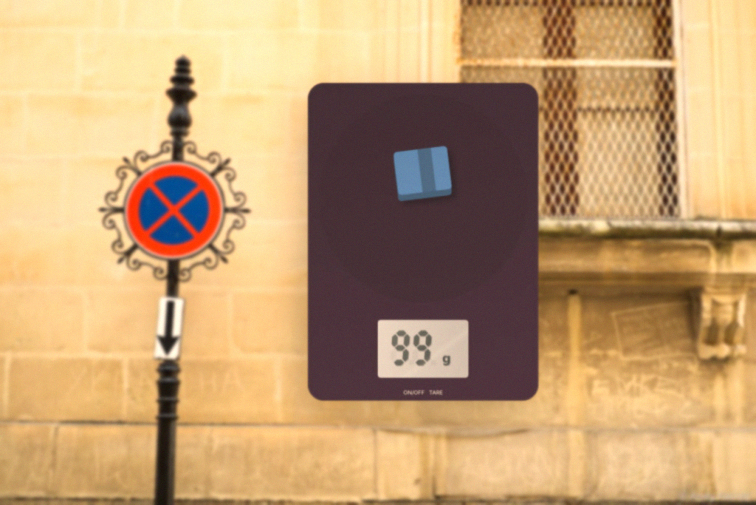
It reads 99 g
